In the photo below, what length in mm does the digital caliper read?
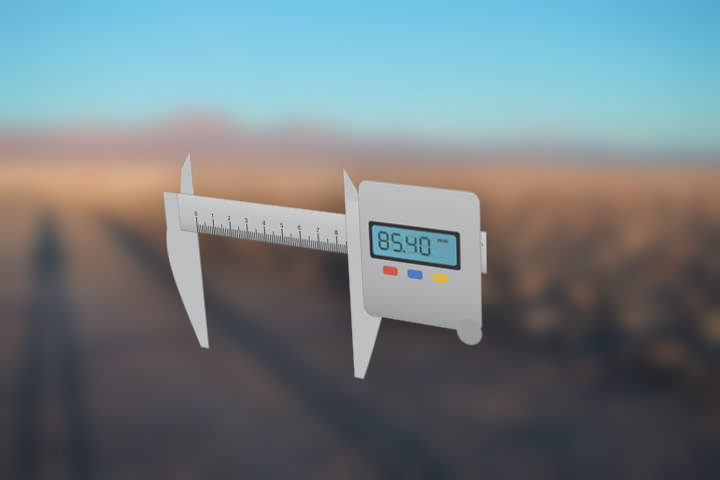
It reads 85.40 mm
